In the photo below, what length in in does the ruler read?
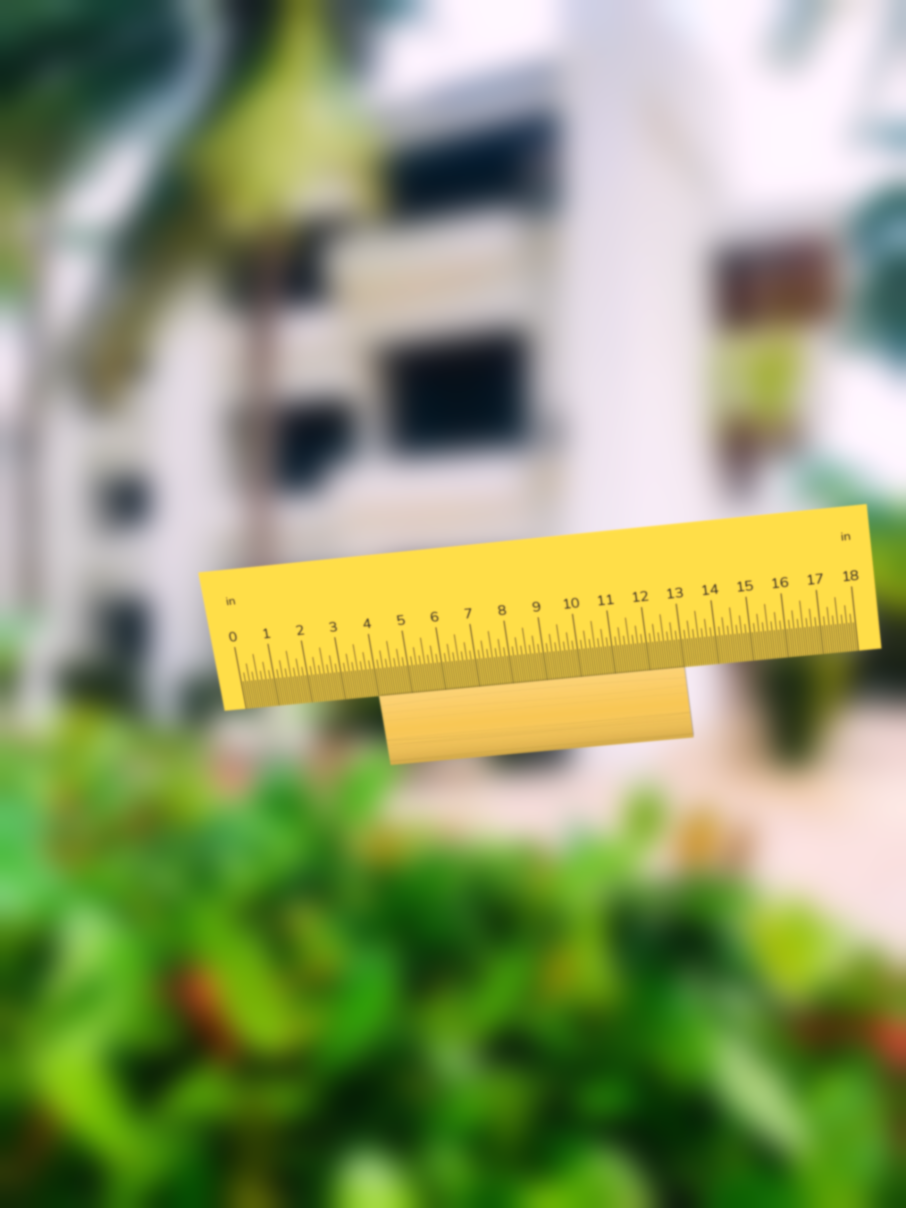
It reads 9 in
